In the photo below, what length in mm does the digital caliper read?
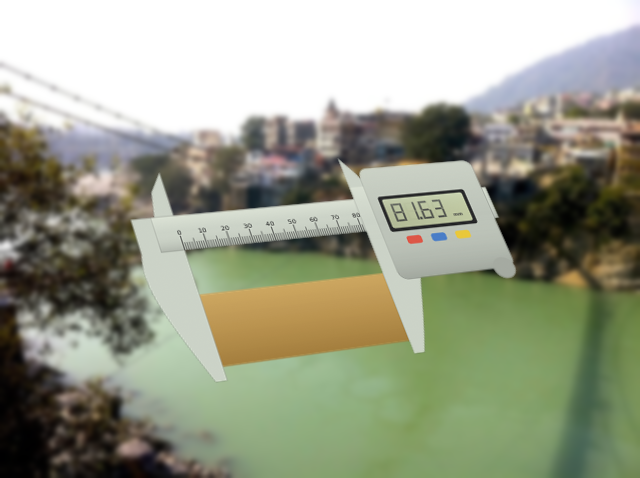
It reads 81.63 mm
